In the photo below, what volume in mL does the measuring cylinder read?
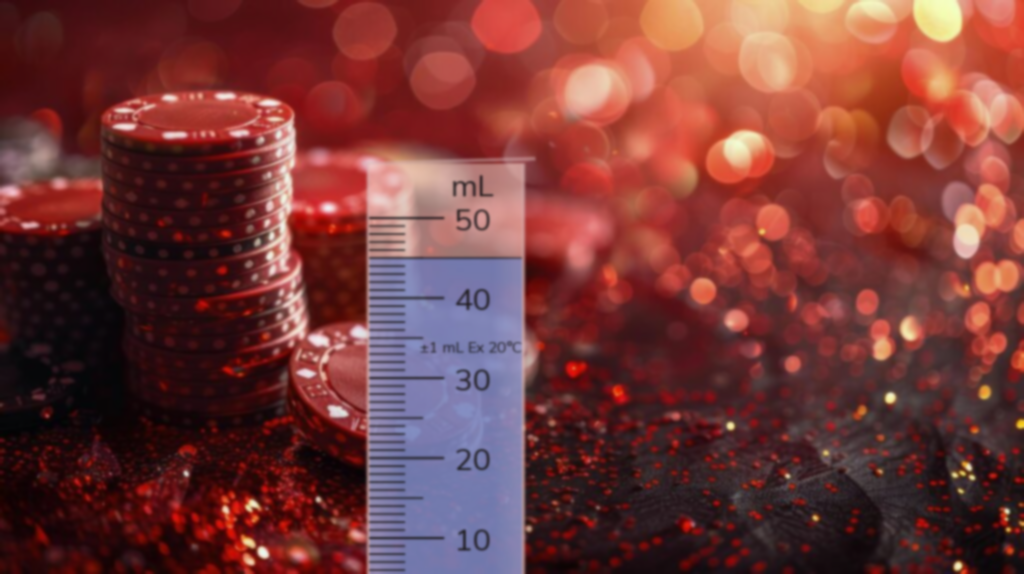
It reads 45 mL
